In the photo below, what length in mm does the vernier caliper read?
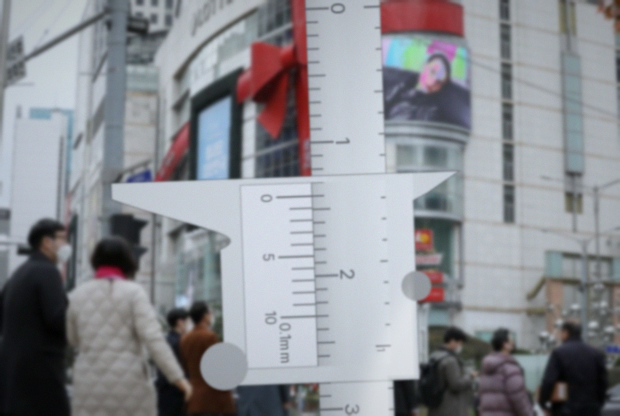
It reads 14.0 mm
